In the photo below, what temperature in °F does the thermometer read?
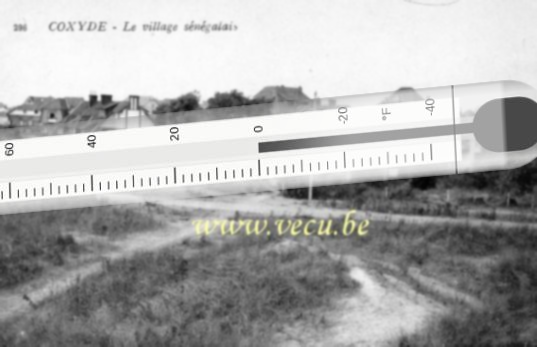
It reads 0 °F
